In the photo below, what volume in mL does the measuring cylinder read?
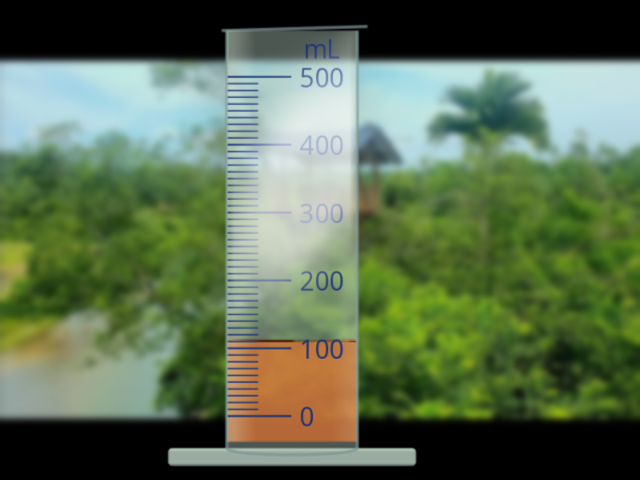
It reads 110 mL
